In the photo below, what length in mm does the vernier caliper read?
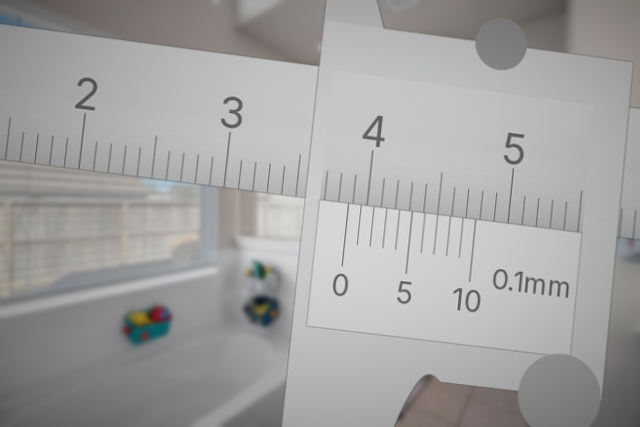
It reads 38.7 mm
